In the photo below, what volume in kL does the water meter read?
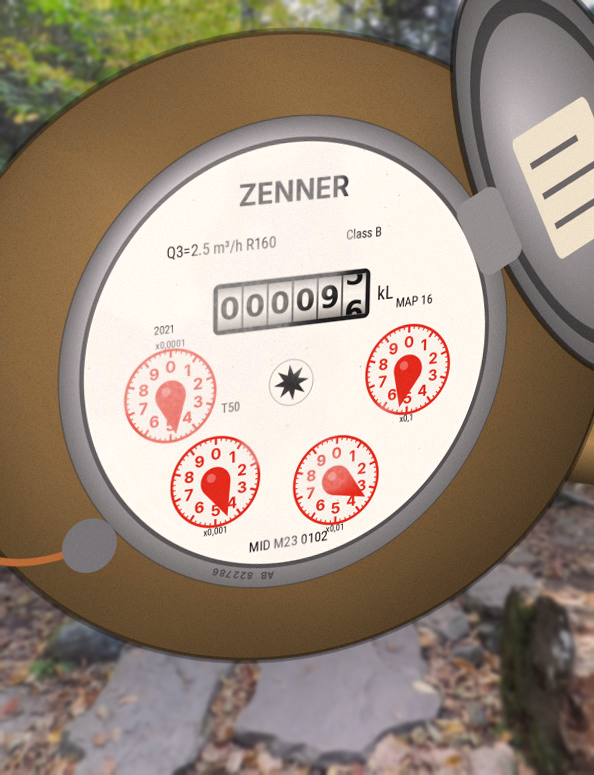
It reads 95.5344 kL
